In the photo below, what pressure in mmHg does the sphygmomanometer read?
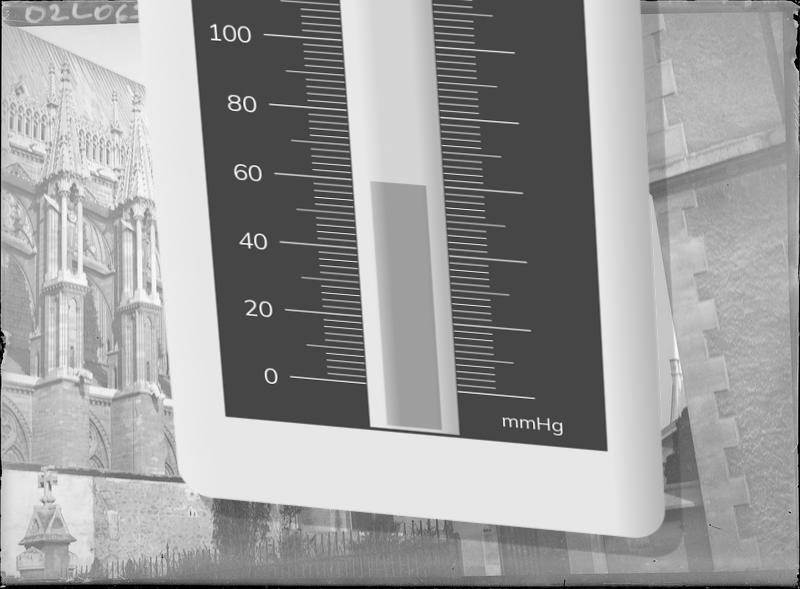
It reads 60 mmHg
